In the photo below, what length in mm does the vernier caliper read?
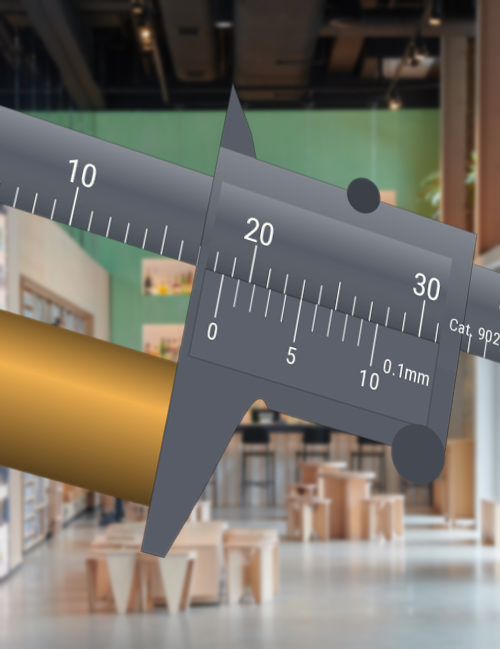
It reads 18.5 mm
